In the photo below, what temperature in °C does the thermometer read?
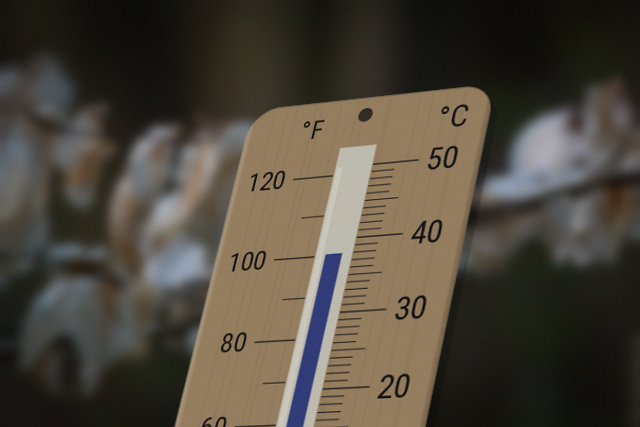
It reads 38 °C
